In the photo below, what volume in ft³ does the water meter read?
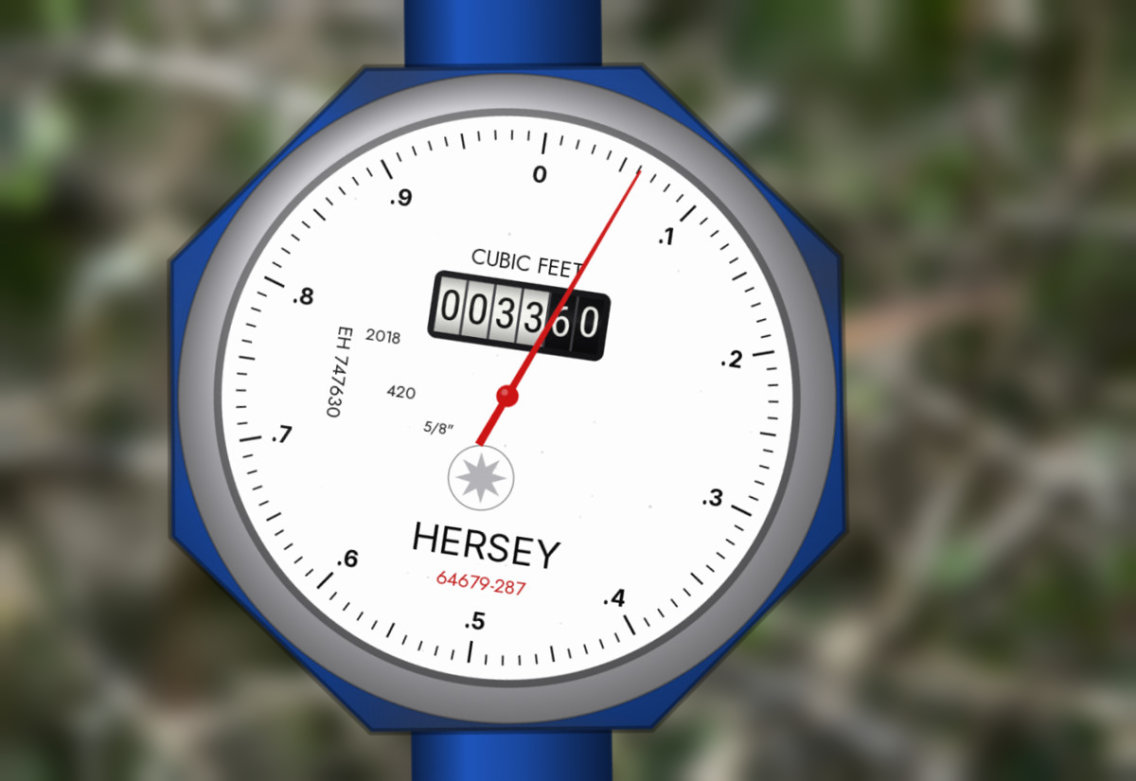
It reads 3360.06 ft³
